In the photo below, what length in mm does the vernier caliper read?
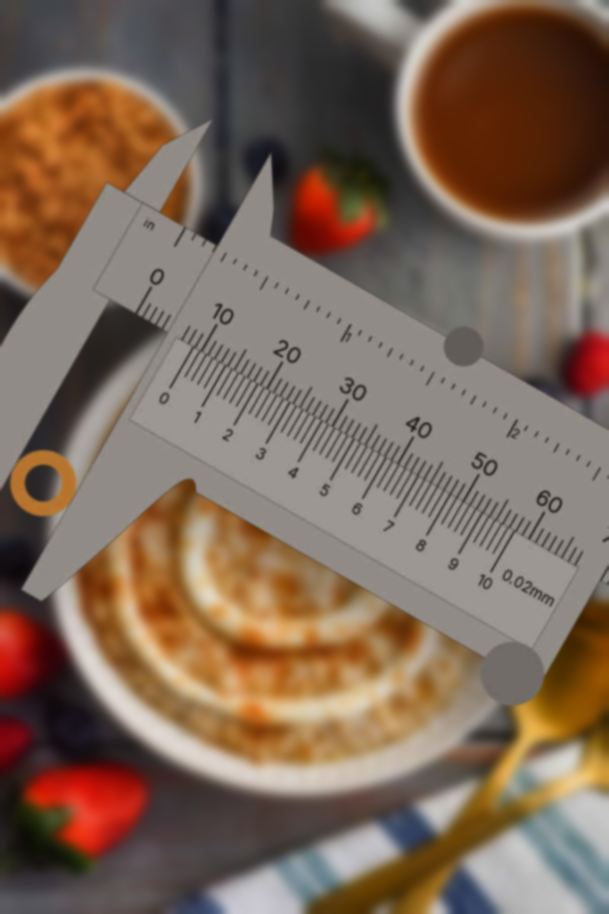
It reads 8.8 mm
